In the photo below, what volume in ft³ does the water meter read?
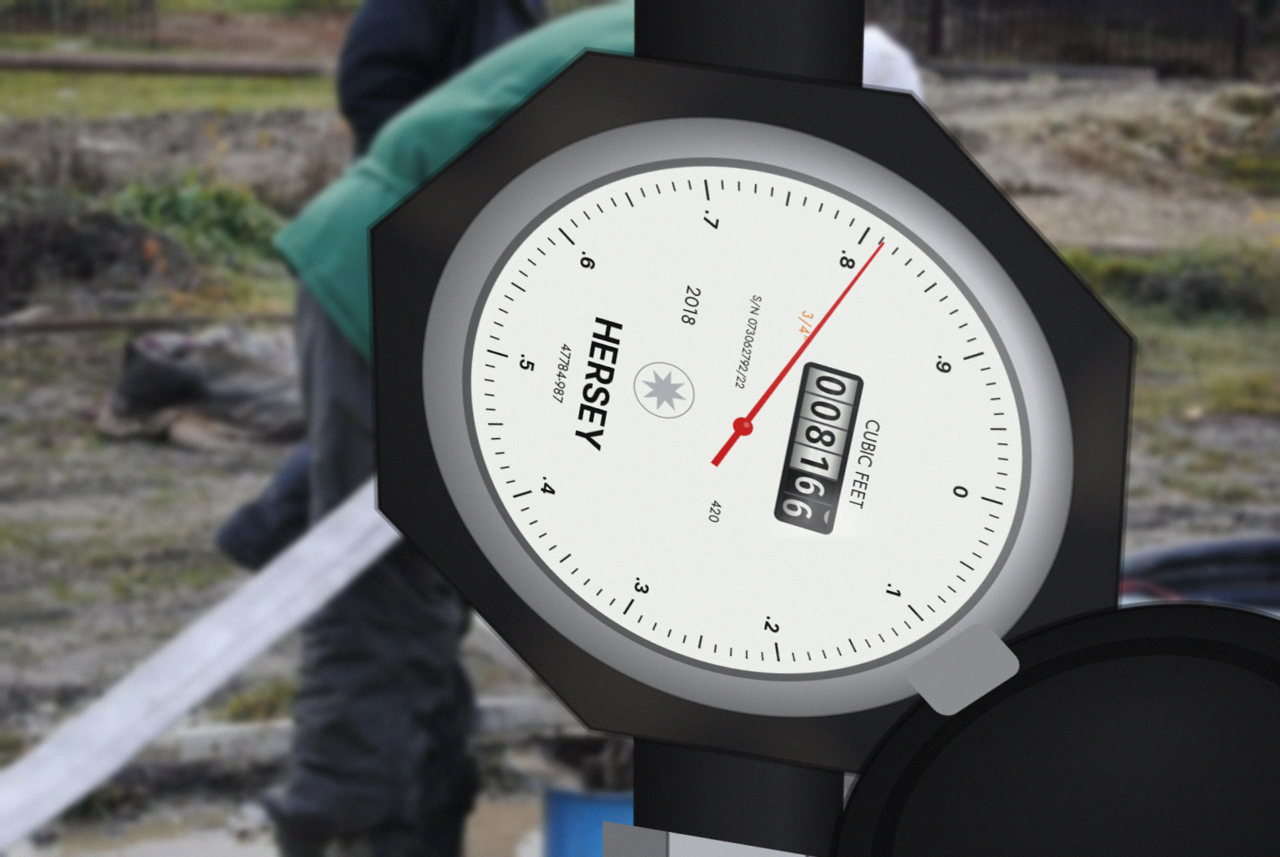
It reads 8165.81 ft³
